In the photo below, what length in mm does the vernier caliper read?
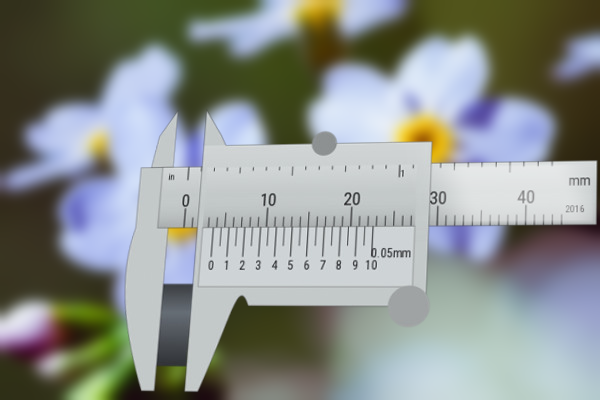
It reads 3.6 mm
